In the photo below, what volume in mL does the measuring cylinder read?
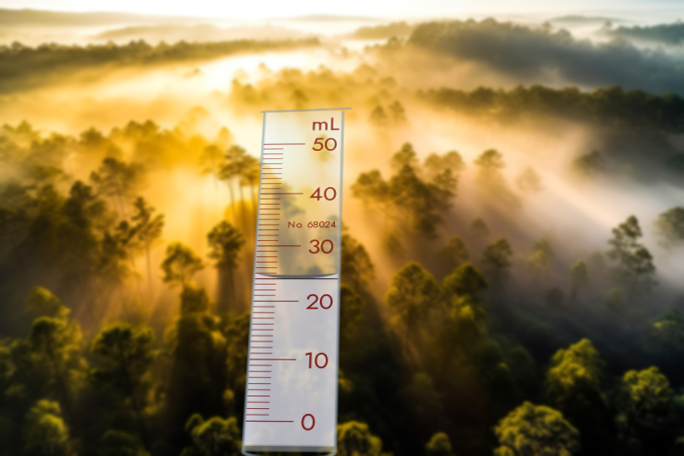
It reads 24 mL
